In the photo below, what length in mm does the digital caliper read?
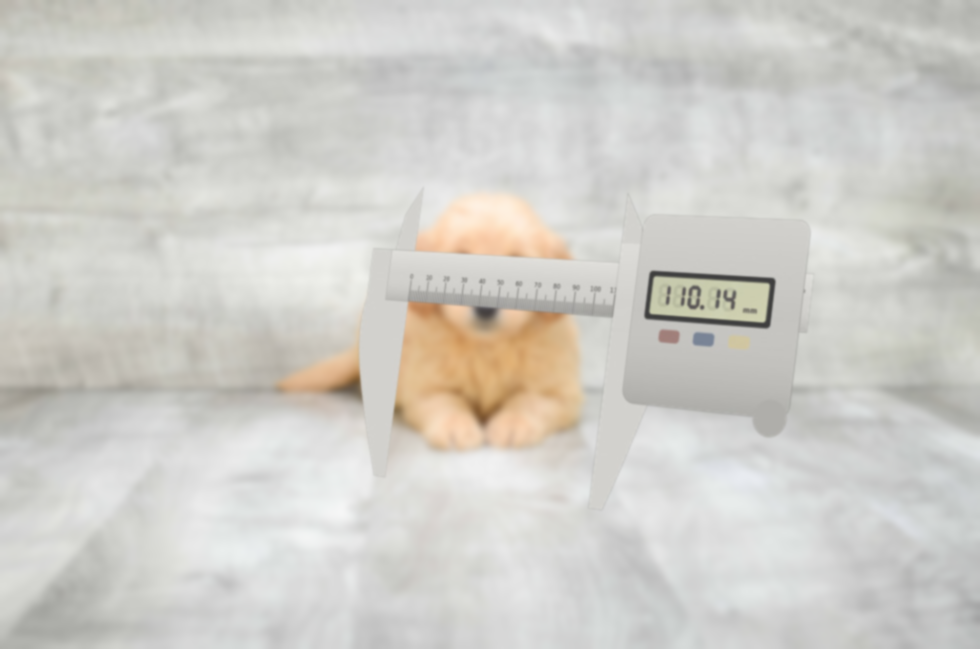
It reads 110.14 mm
